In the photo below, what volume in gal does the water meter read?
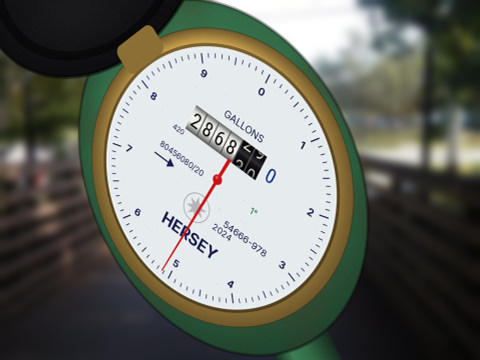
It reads 2868295.1 gal
